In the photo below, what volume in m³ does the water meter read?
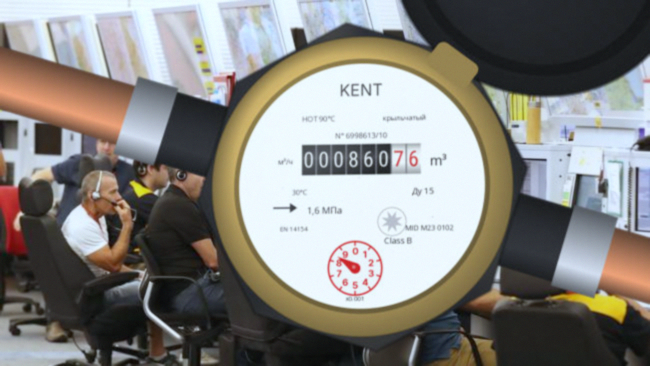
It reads 860.768 m³
